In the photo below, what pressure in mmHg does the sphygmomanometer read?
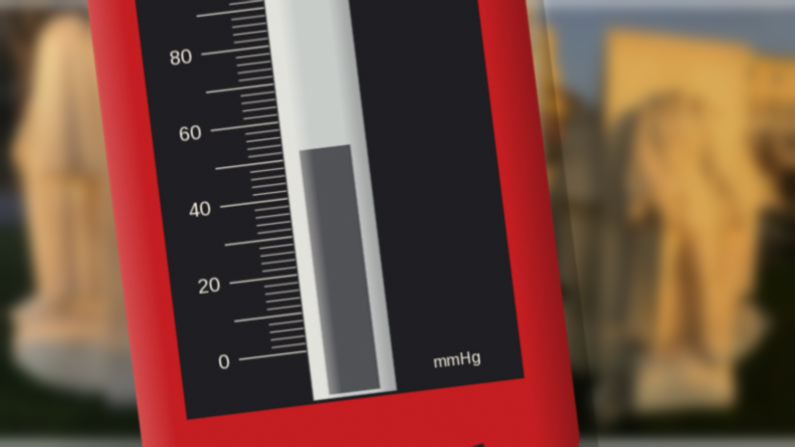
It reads 52 mmHg
